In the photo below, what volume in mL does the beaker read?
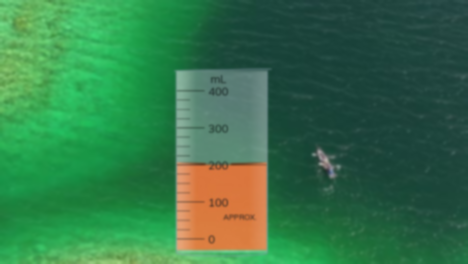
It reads 200 mL
